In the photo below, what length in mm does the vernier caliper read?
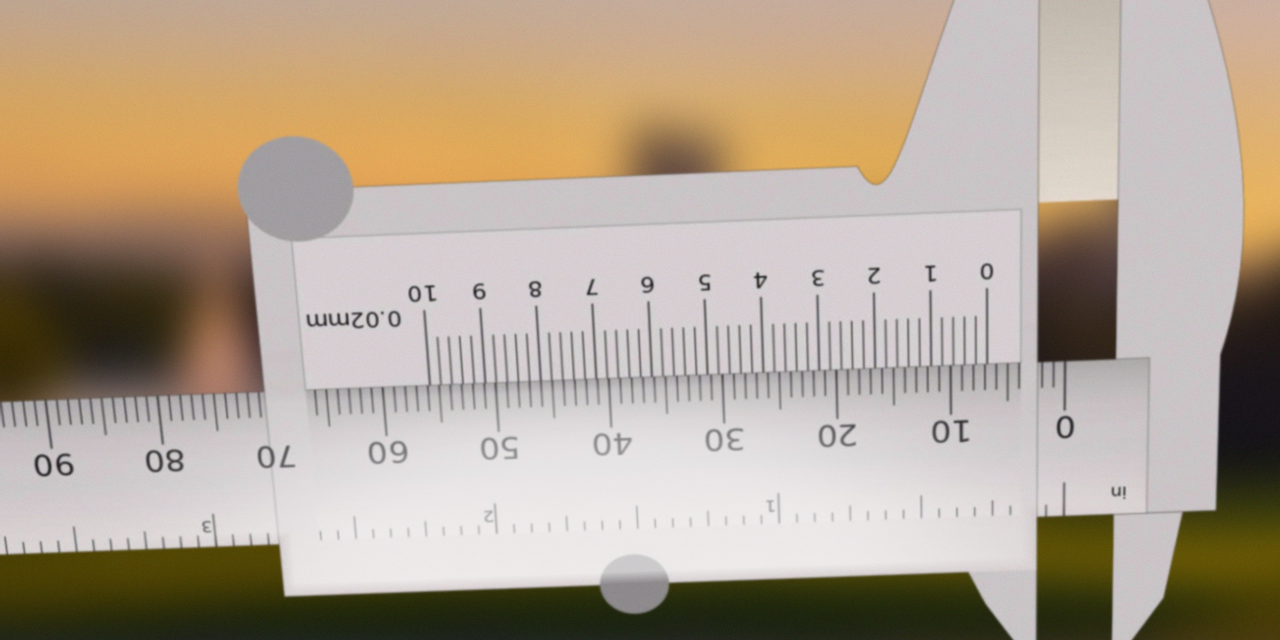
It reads 6.8 mm
